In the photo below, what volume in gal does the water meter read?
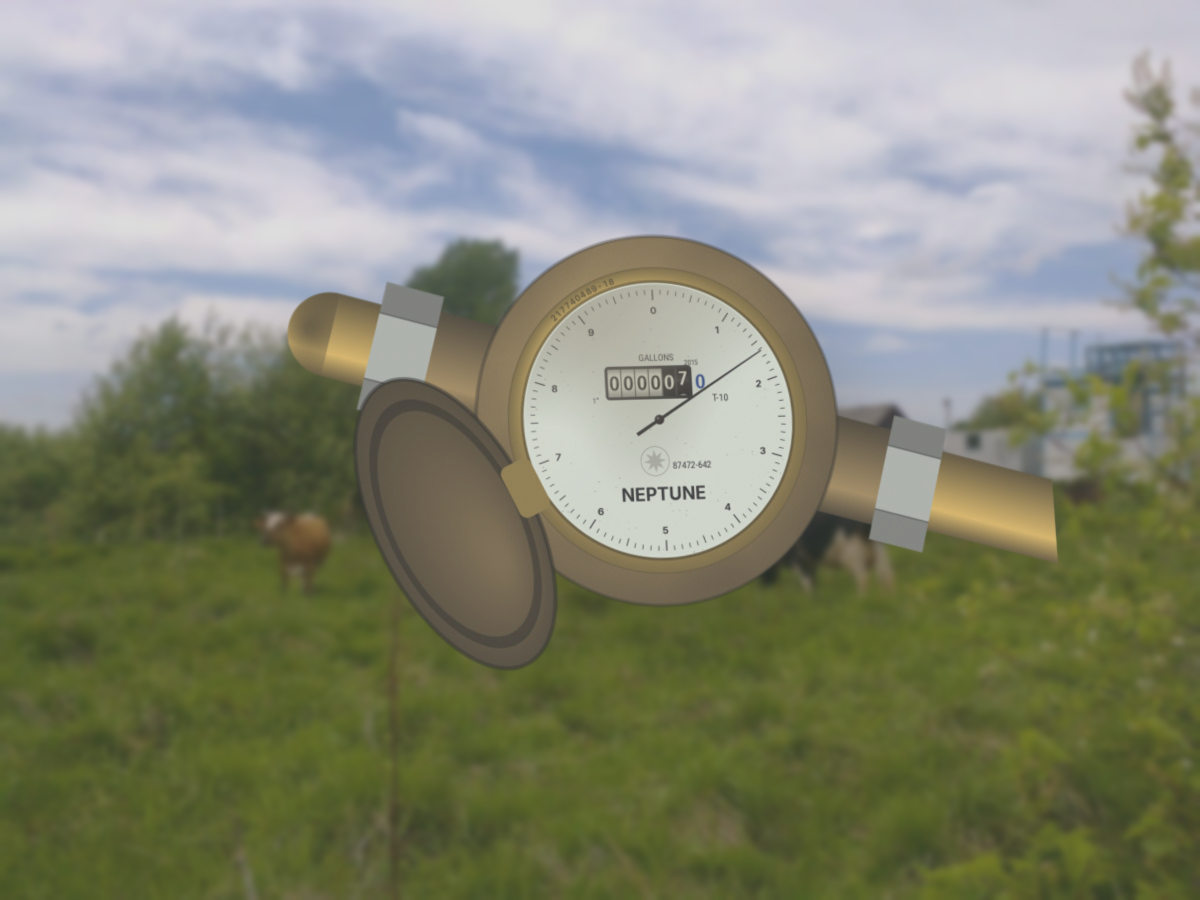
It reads 71.6 gal
